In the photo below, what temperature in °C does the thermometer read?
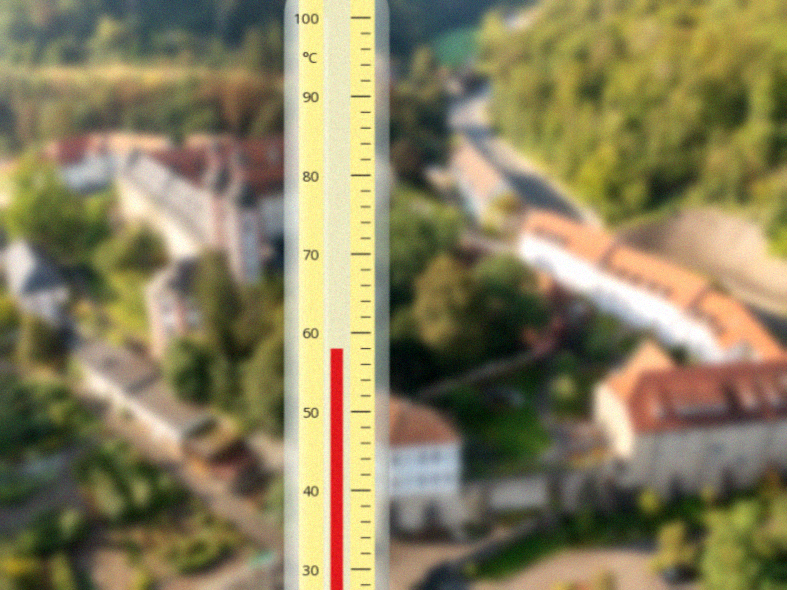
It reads 58 °C
